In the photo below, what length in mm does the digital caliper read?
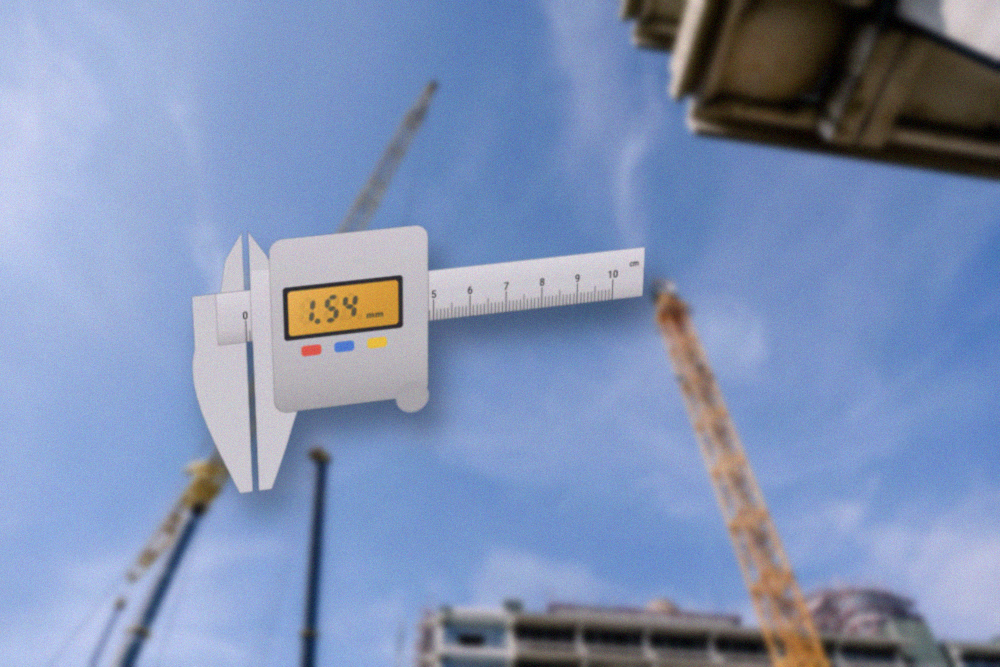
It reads 1.54 mm
